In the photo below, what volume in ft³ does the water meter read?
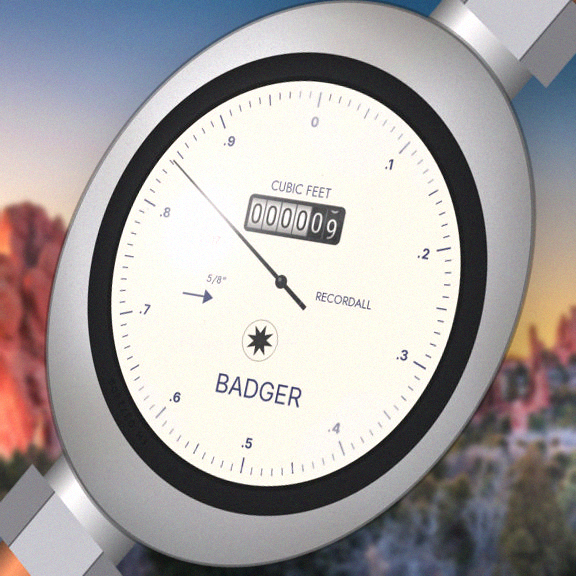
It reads 8.84 ft³
